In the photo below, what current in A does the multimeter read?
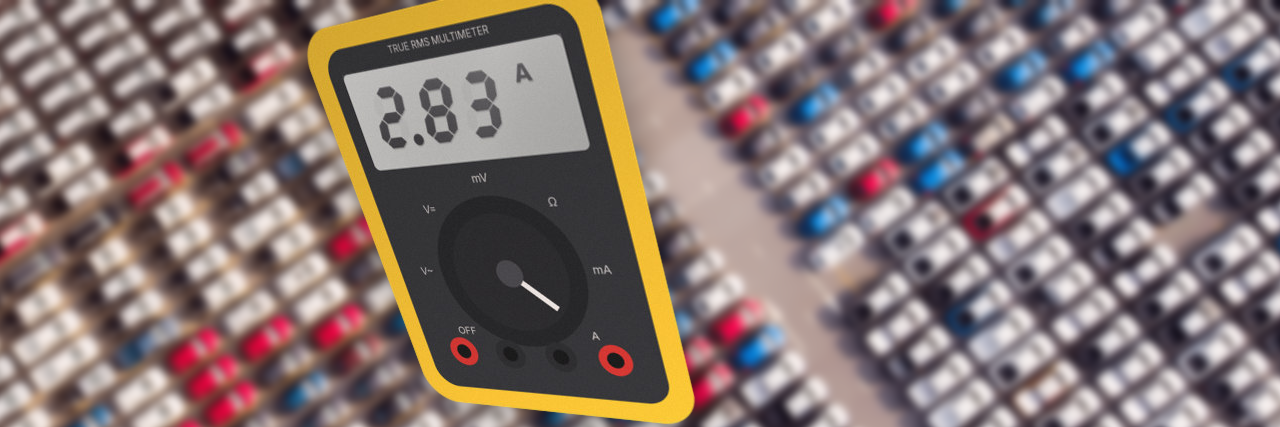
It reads 2.83 A
